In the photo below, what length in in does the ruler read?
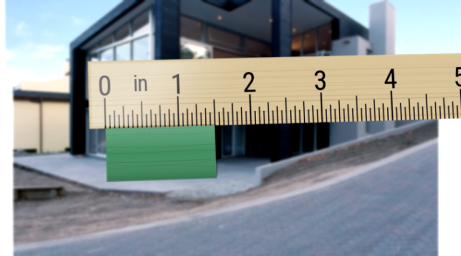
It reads 1.5 in
